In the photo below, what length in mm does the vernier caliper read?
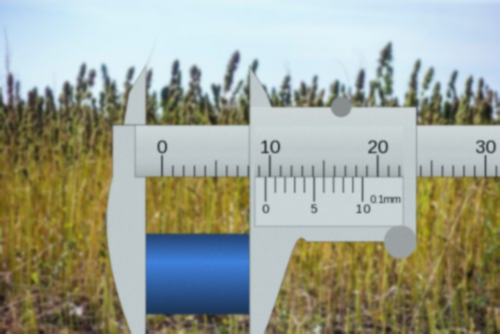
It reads 9.6 mm
